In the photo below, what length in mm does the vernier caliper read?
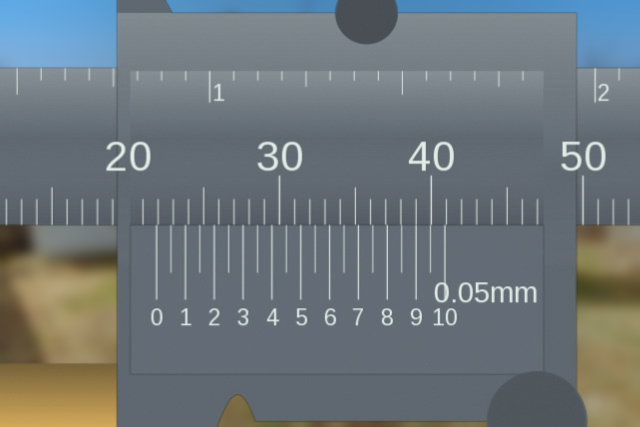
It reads 21.9 mm
